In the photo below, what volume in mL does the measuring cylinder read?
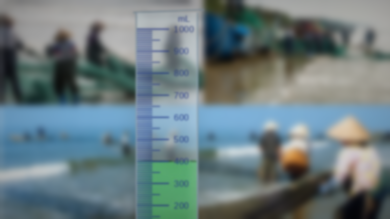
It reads 400 mL
